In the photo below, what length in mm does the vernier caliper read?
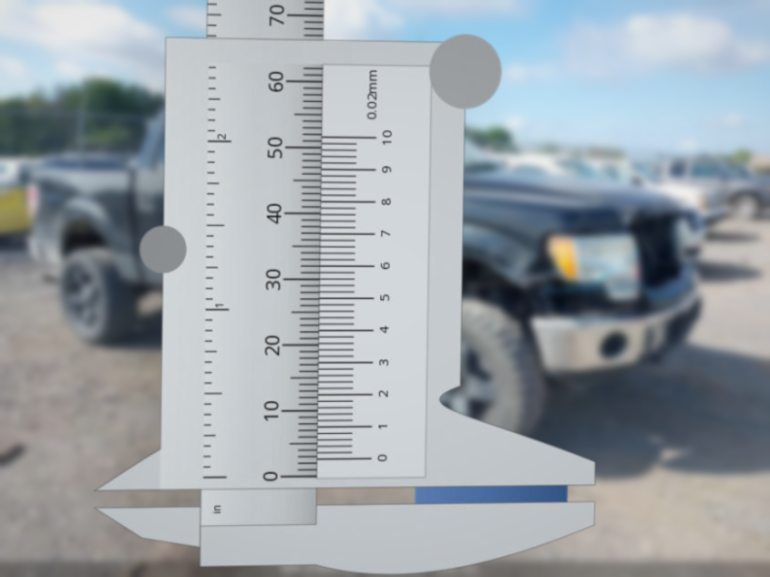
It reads 2.6 mm
